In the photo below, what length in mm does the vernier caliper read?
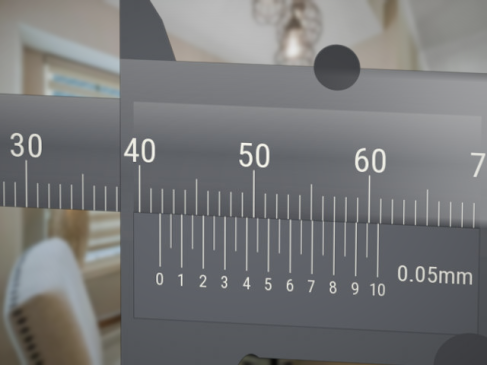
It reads 41.8 mm
